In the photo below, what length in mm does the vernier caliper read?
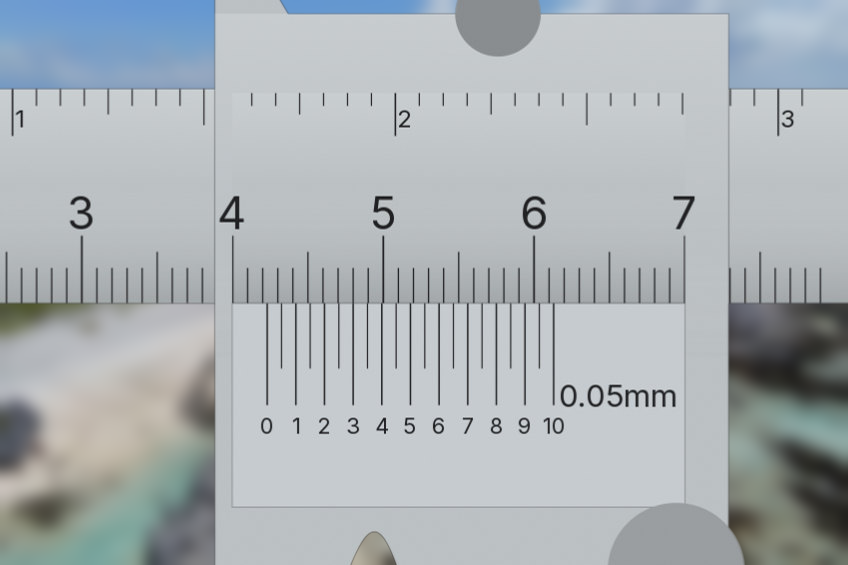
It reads 42.3 mm
